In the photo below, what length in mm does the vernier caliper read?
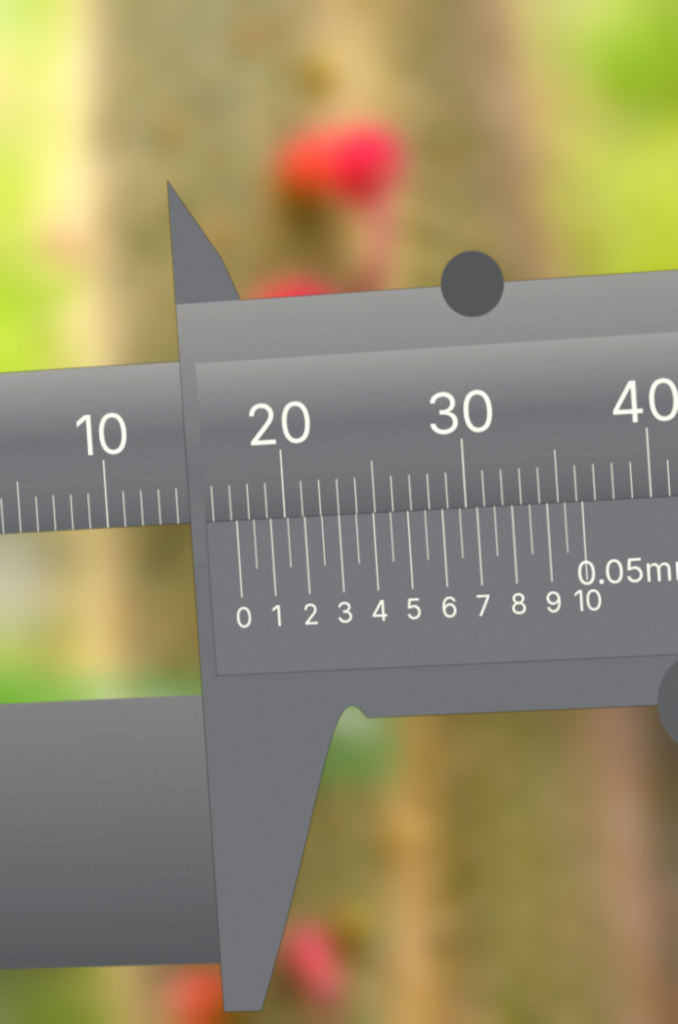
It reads 17.3 mm
